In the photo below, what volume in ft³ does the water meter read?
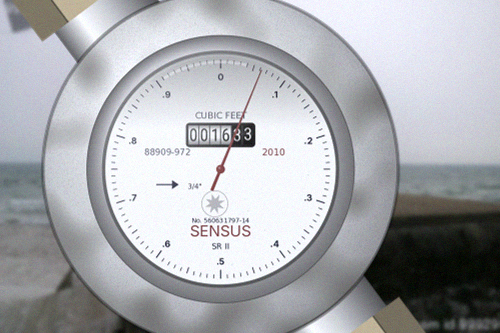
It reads 1633.06 ft³
